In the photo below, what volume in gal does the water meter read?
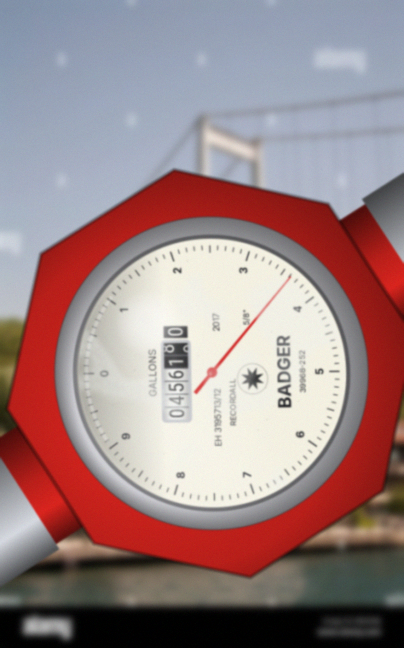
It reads 456183.6 gal
